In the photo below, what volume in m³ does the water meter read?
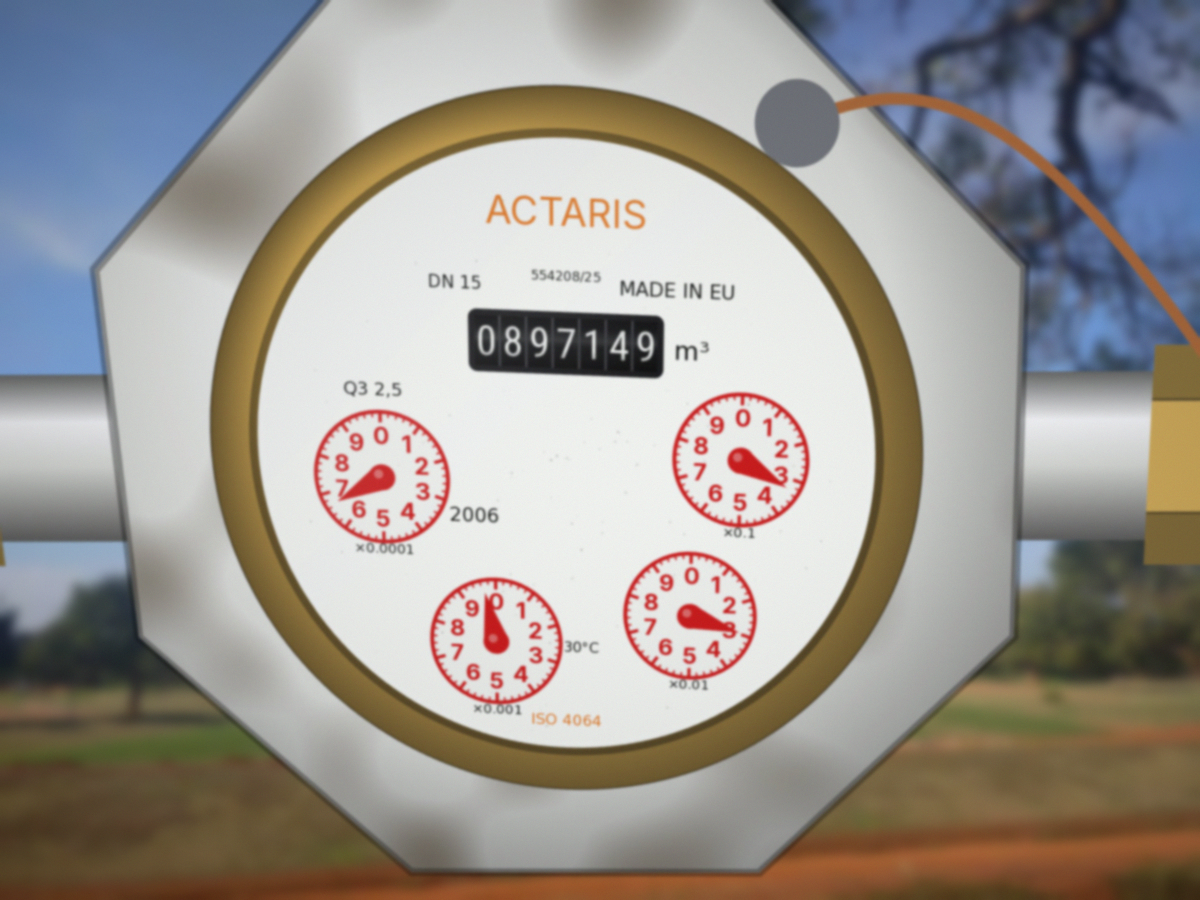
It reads 897149.3296 m³
